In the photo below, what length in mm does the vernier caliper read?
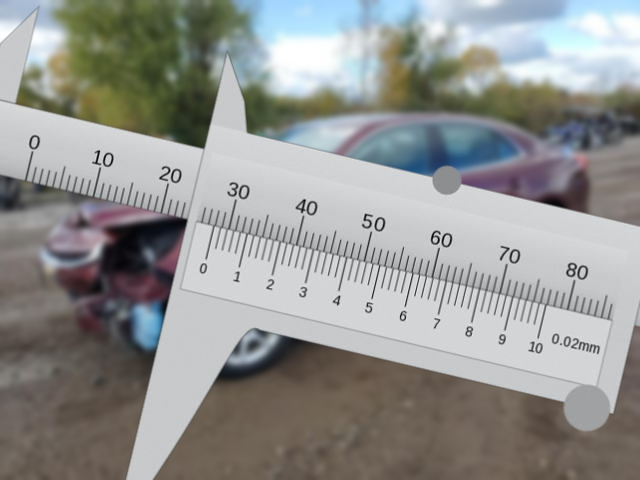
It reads 27.8 mm
